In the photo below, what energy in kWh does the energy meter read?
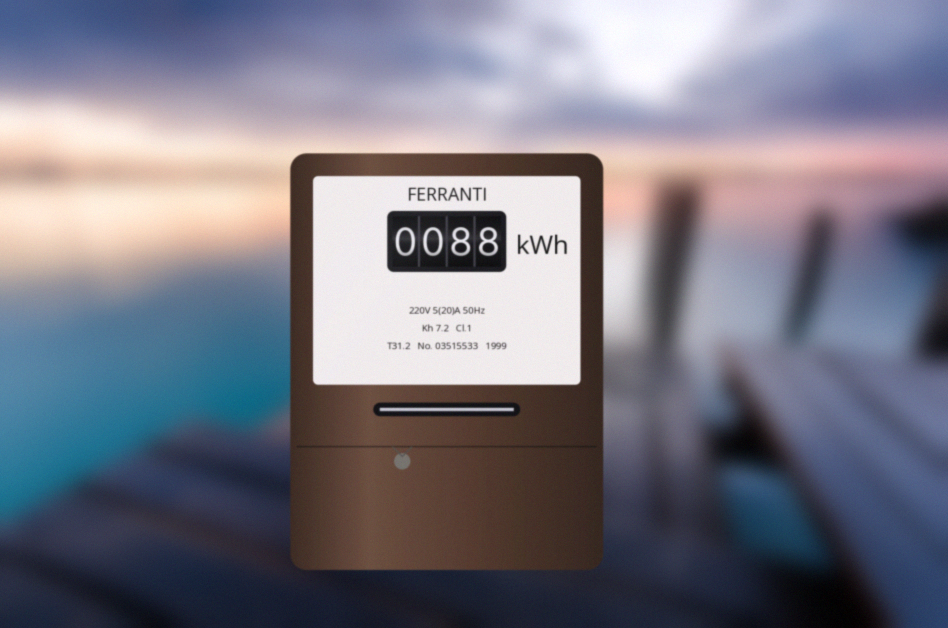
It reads 88 kWh
